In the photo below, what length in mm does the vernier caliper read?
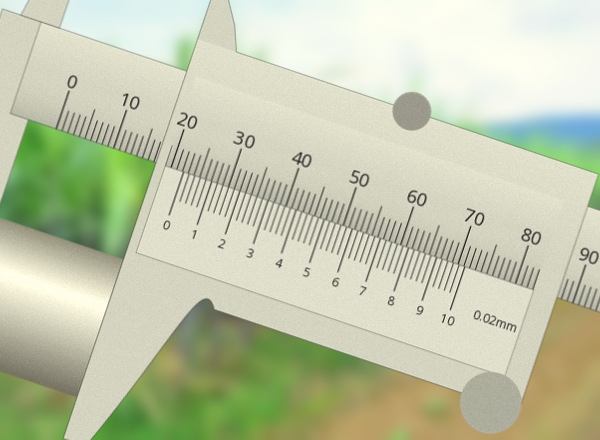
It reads 22.2 mm
